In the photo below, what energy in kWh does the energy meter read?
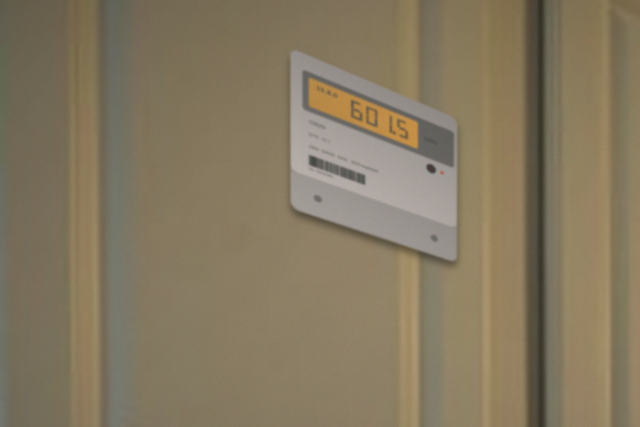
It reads 601.5 kWh
